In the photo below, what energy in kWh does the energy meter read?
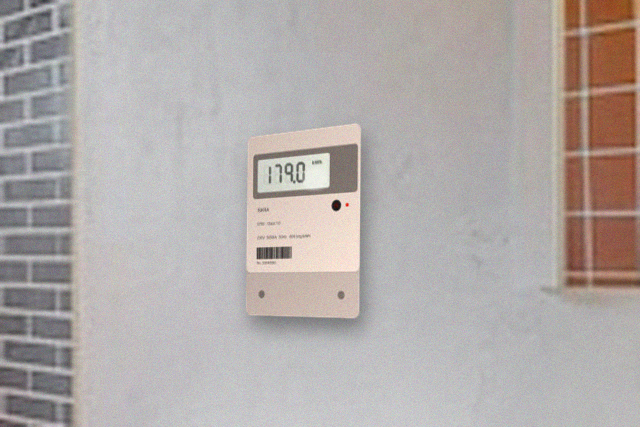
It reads 179.0 kWh
